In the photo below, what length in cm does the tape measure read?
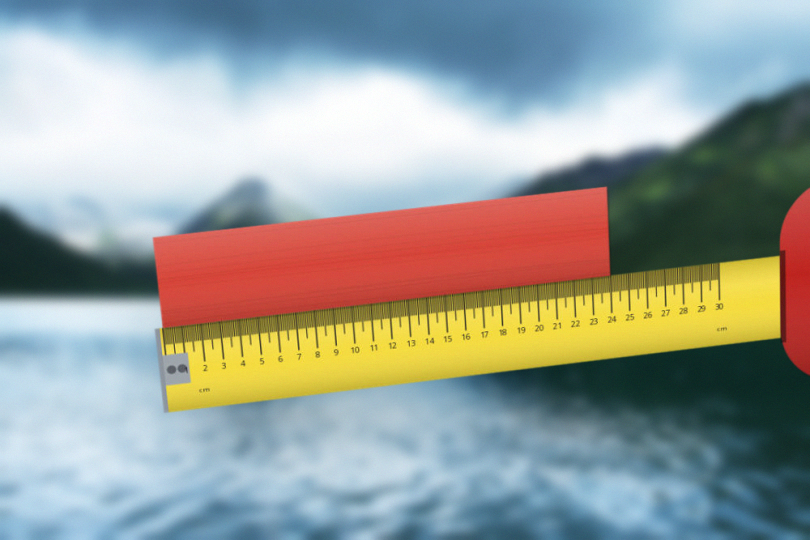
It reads 24 cm
